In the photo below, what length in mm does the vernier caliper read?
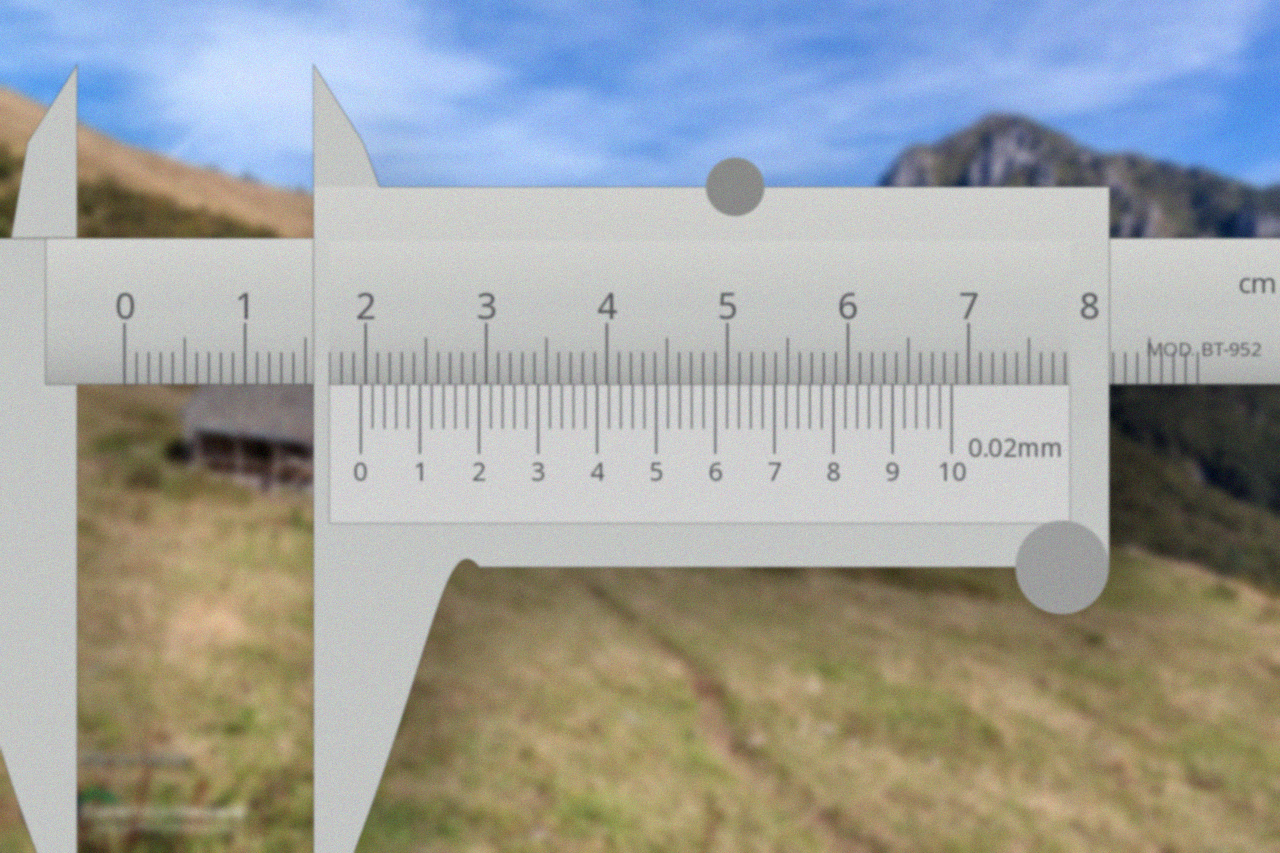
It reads 19.6 mm
